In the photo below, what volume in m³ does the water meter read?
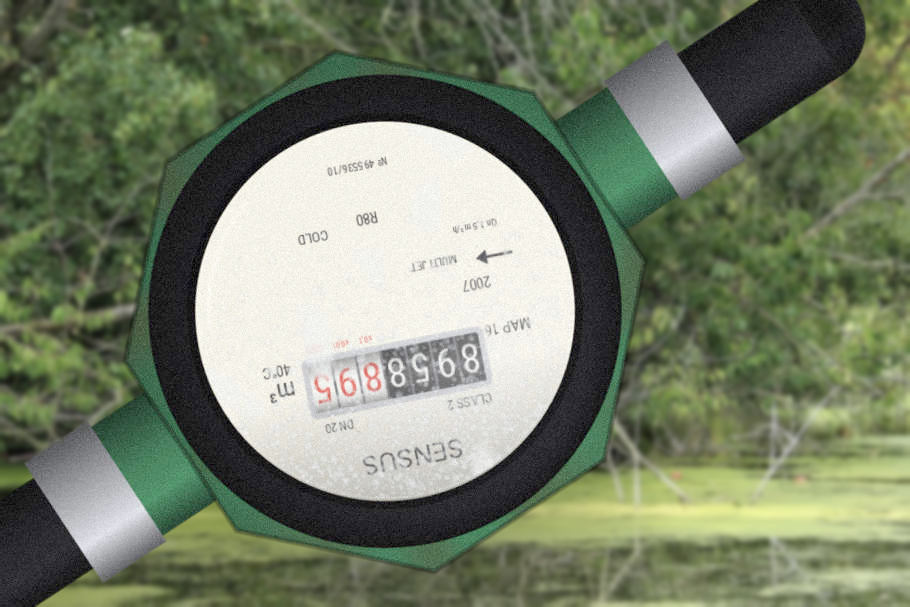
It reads 8958.895 m³
